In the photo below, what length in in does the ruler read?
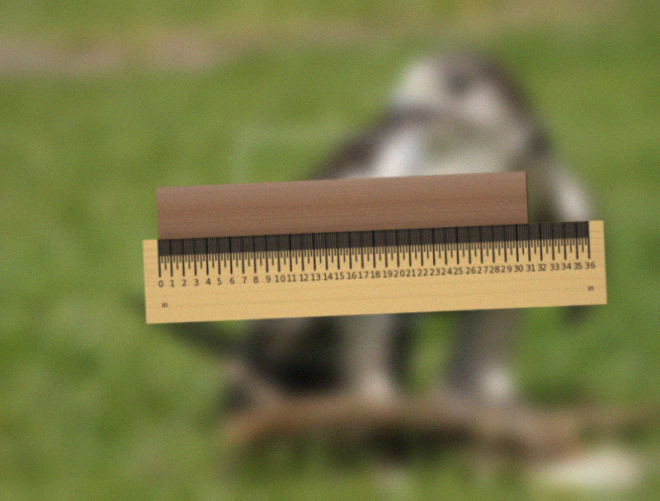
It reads 31 in
